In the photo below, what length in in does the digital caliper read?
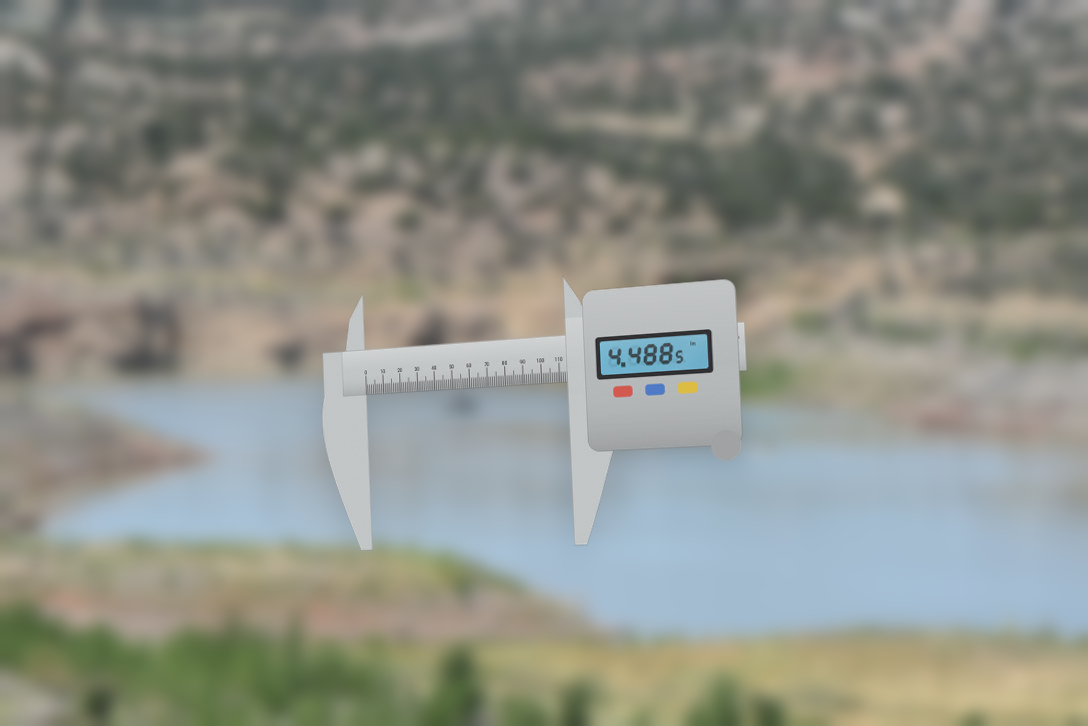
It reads 4.4885 in
